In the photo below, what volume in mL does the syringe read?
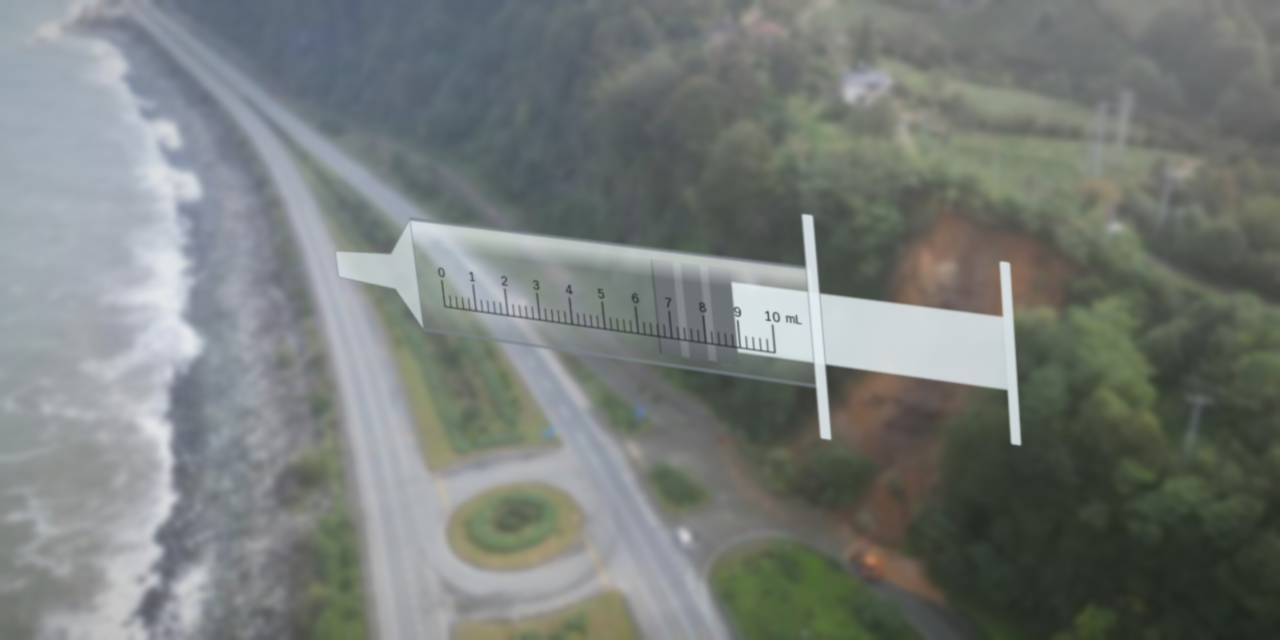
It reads 6.6 mL
